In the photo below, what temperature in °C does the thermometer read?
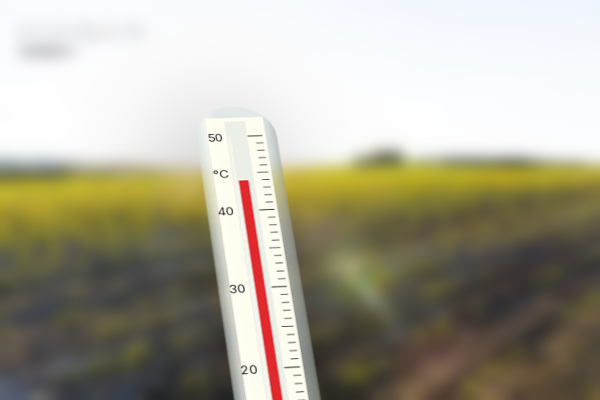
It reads 44 °C
